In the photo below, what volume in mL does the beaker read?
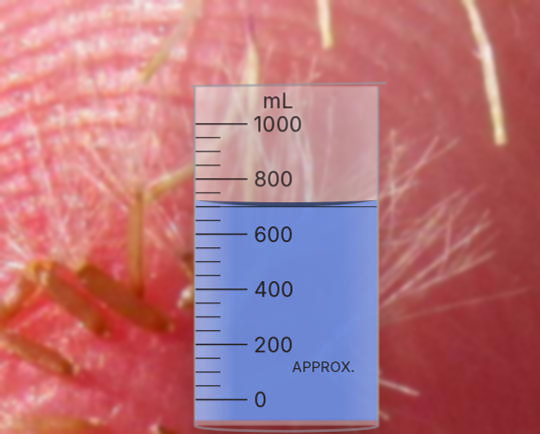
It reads 700 mL
